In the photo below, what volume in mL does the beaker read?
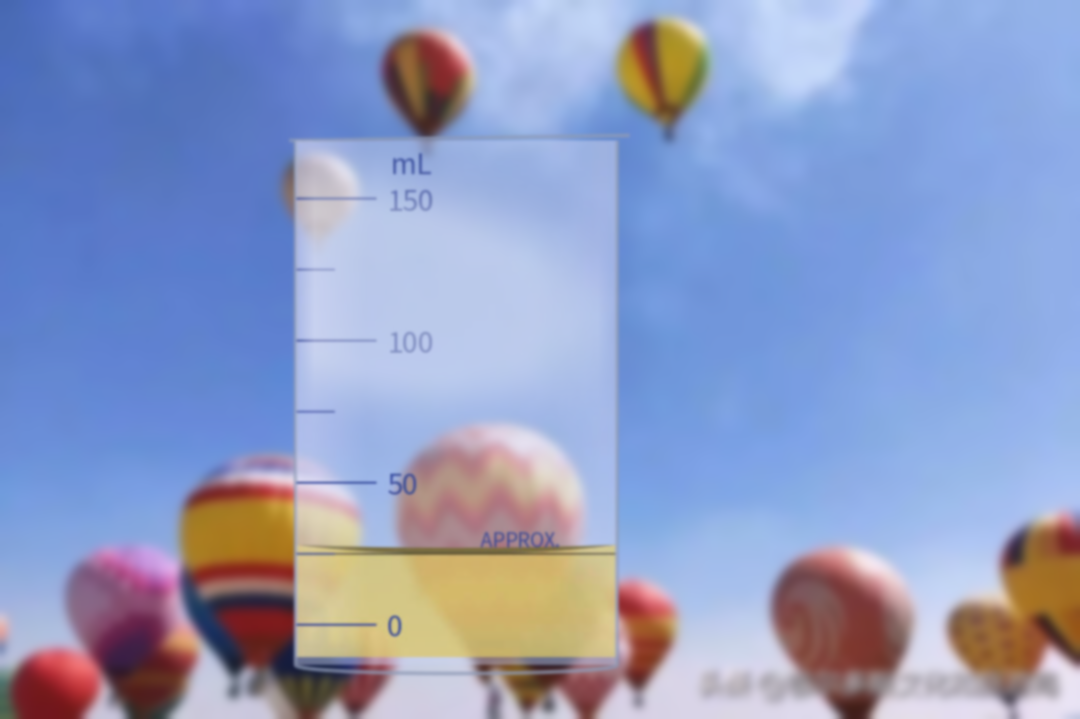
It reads 25 mL
